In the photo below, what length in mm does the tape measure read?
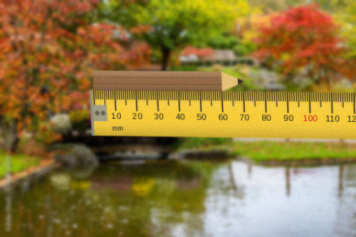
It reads 70 mm
